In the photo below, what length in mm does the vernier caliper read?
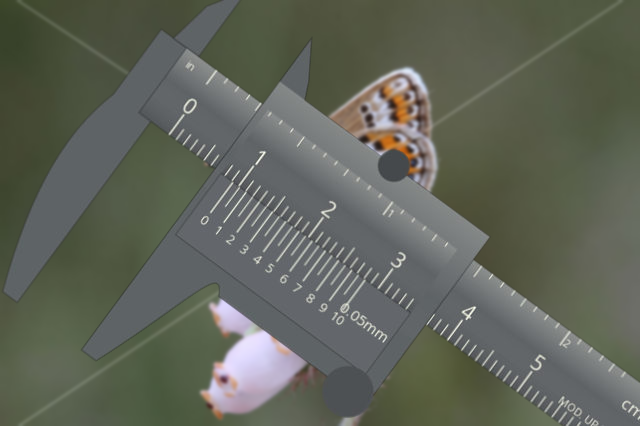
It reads 9.2 mm
